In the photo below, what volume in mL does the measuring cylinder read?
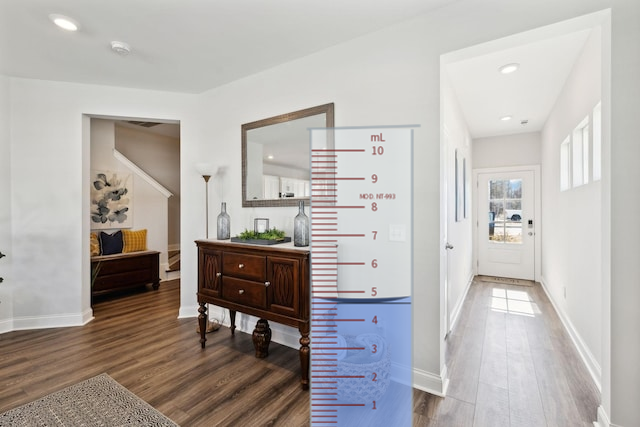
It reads 4.6 mL
